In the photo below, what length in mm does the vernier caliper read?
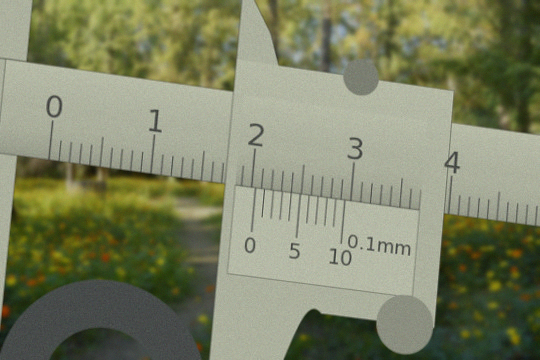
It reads 20.4 mm
